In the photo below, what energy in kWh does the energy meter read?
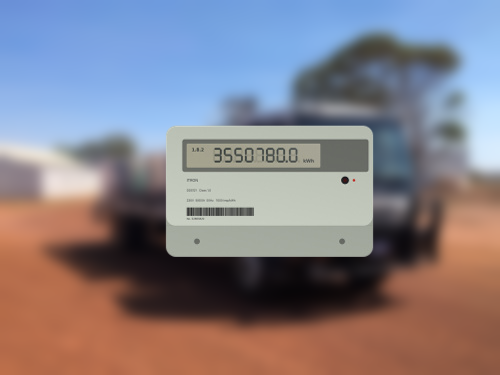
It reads 3550780.0 kWh
